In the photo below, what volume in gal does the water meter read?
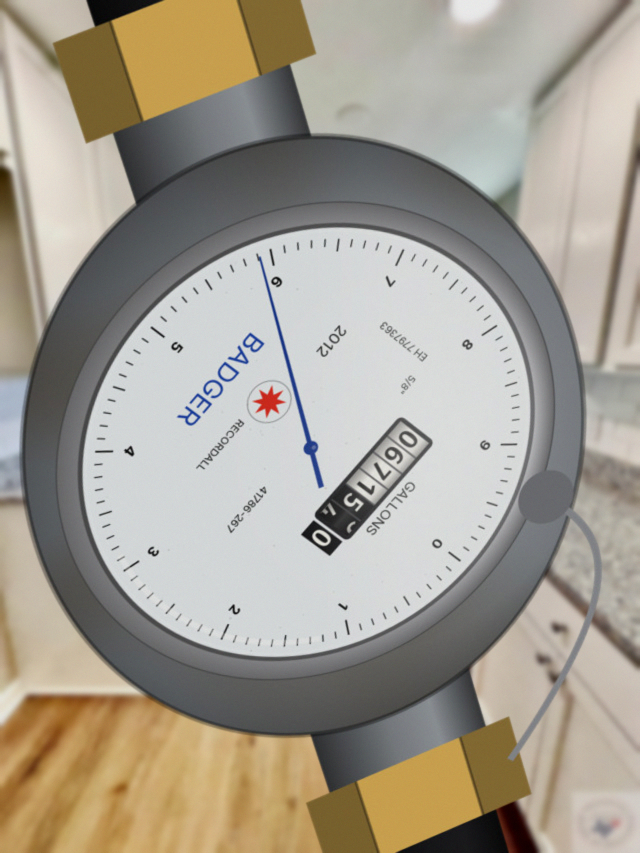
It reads 671535.9 gal
